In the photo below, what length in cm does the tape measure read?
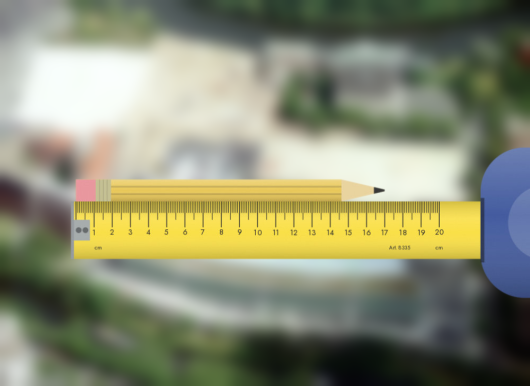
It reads 17 cm
